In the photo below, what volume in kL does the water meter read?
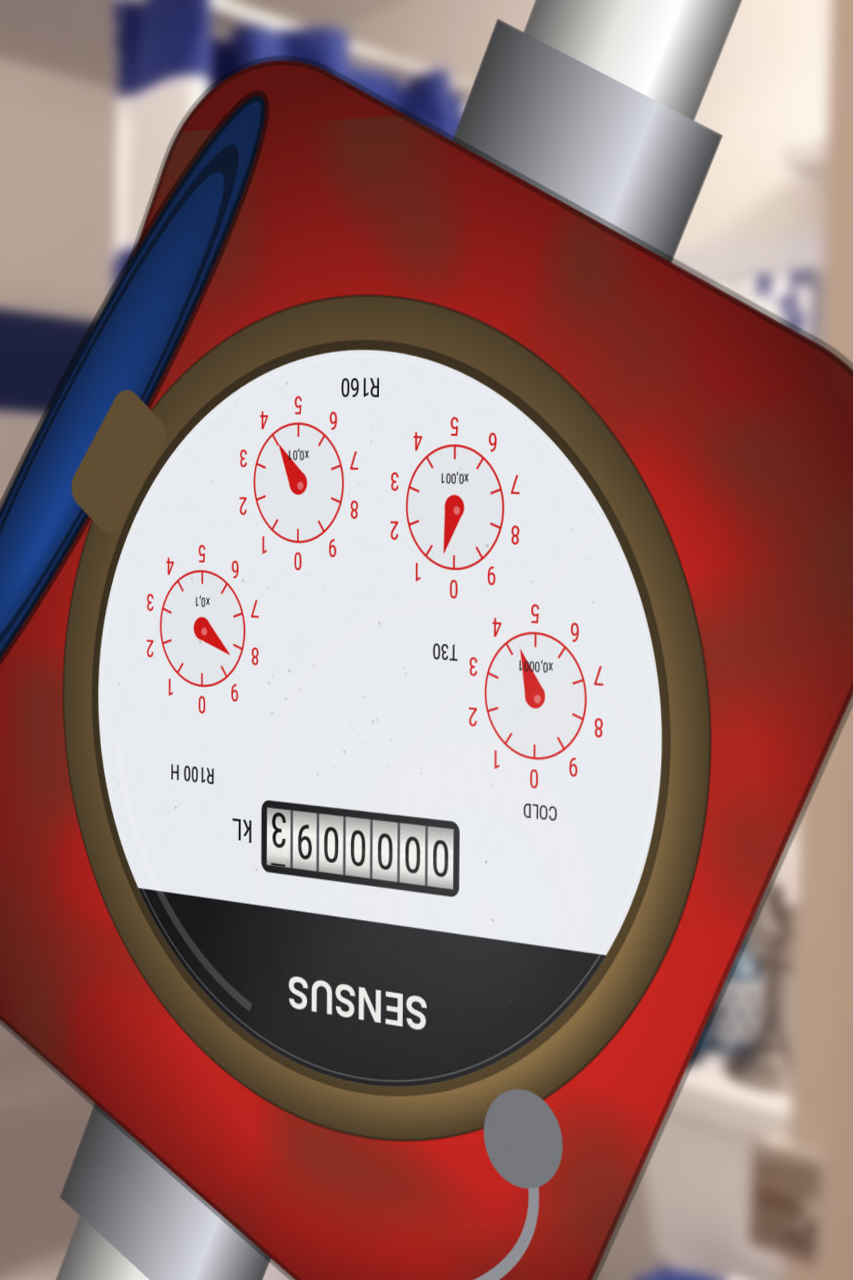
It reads 92.8404 kL
